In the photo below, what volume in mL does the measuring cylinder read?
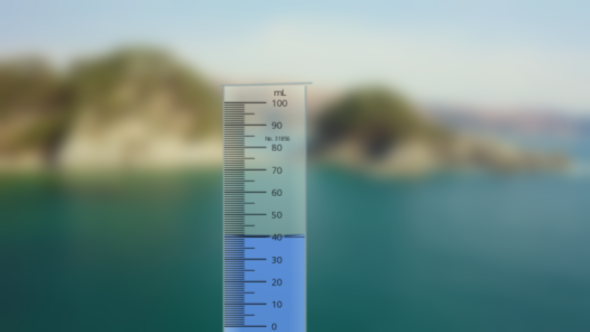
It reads 40 mL
